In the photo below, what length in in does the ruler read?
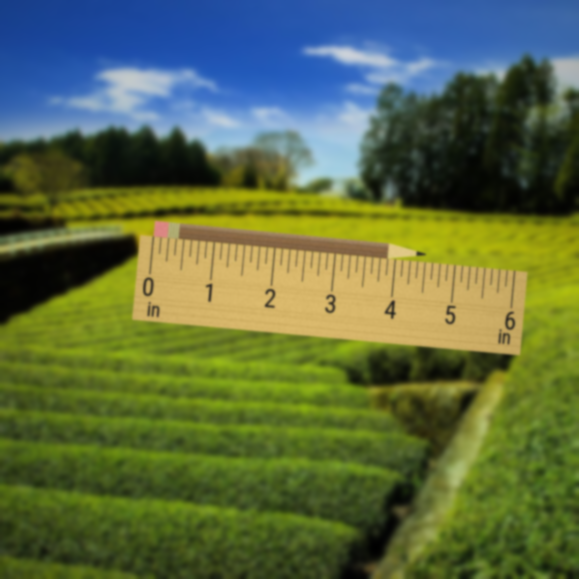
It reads 4.5 in
